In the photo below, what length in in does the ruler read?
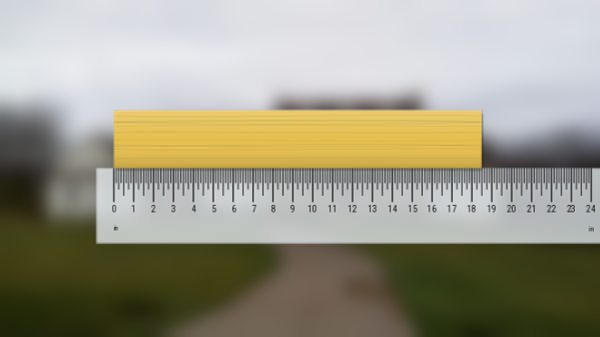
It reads 18.5 in
